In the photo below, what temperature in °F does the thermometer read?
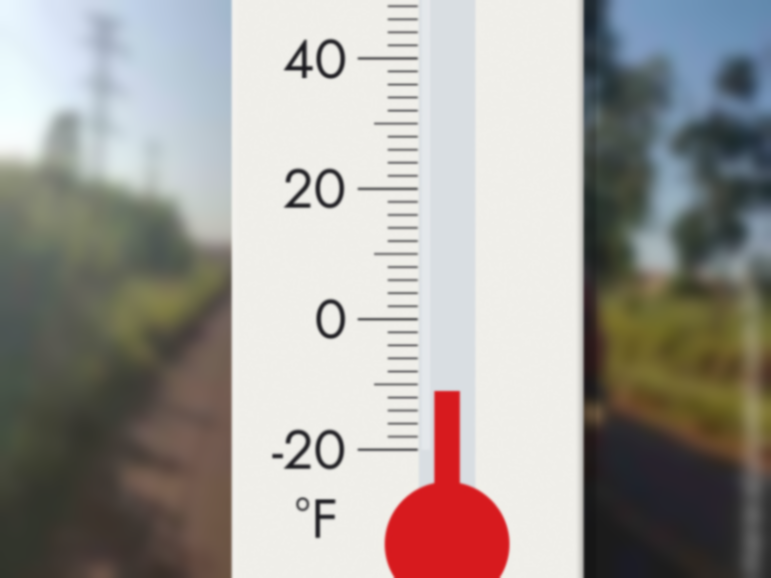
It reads -11 °F
